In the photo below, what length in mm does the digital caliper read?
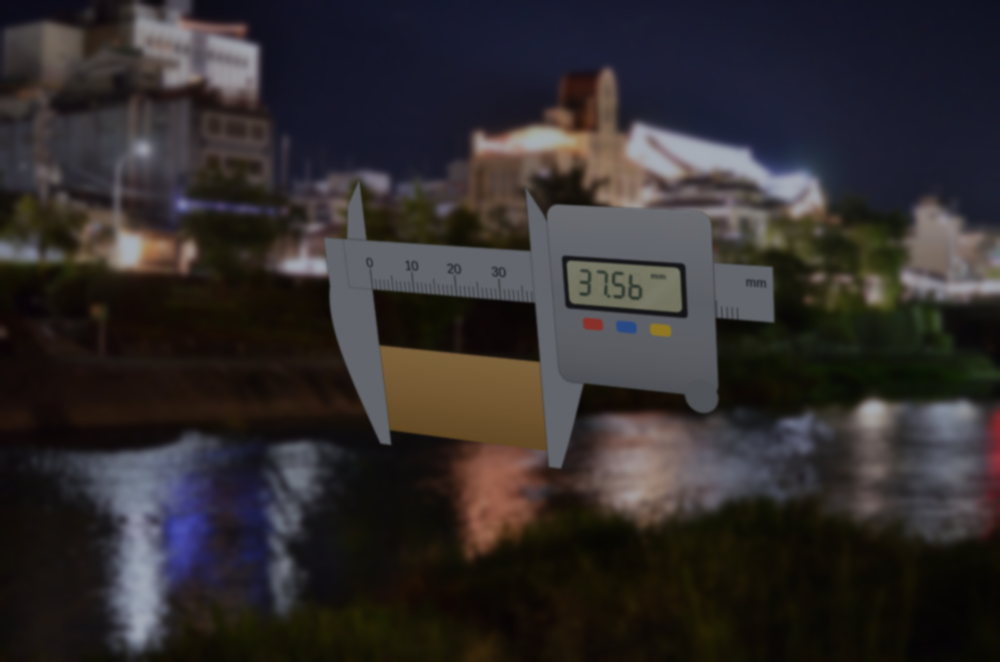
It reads 37.56 mm
